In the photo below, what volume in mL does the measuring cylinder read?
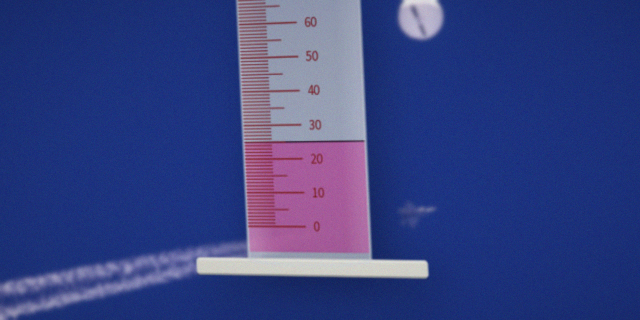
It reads 25 mL
